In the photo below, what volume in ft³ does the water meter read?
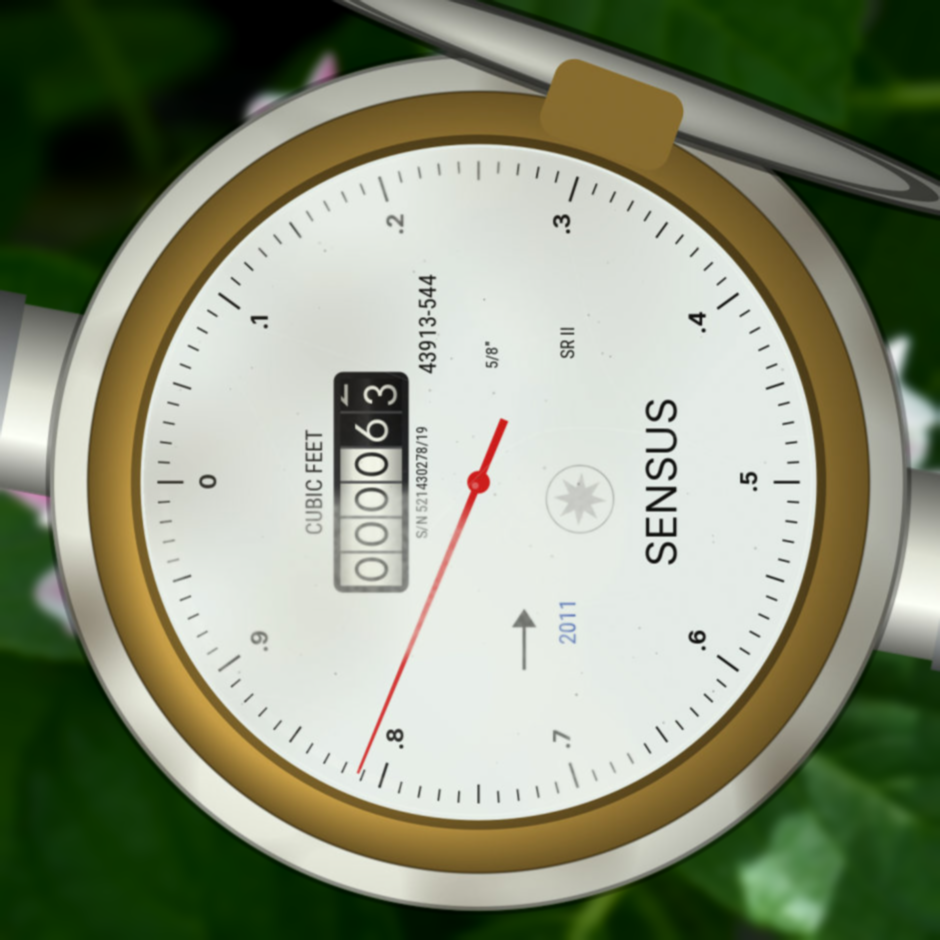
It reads 62.81 ft³
